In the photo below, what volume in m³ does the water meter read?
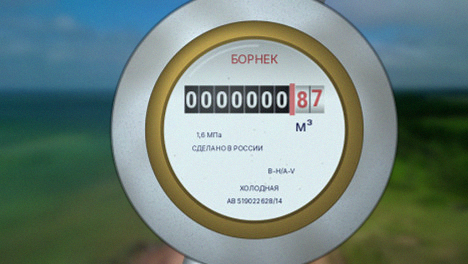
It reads 0.87 m³
